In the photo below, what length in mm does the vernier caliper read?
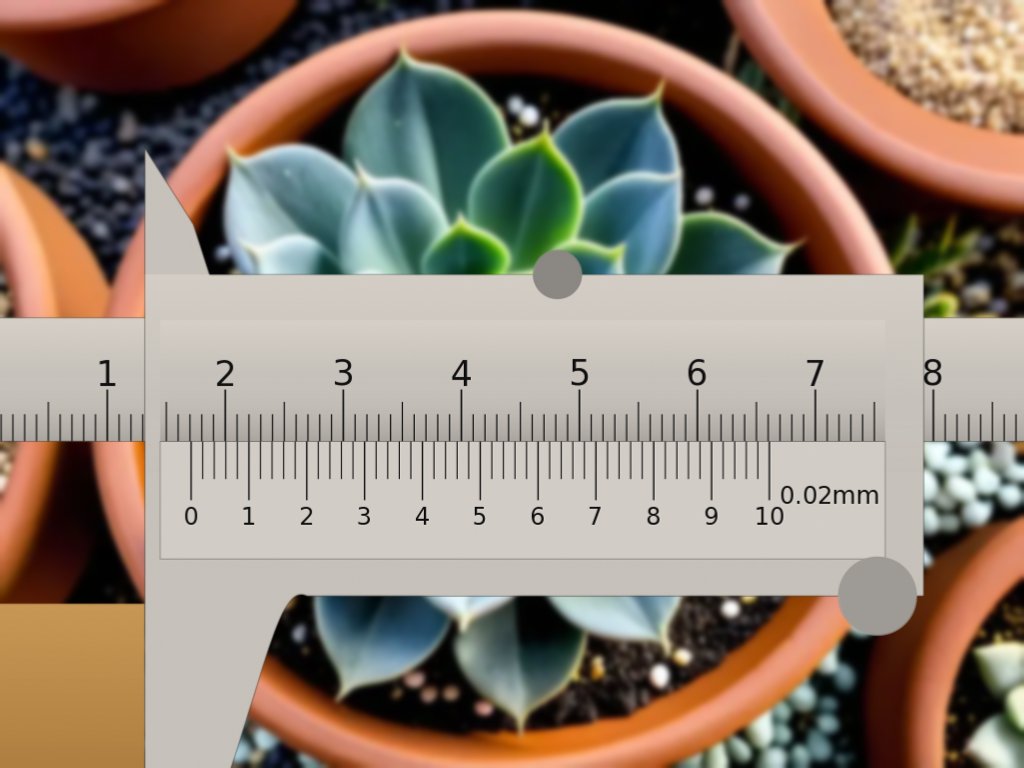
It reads 17.1 mm
